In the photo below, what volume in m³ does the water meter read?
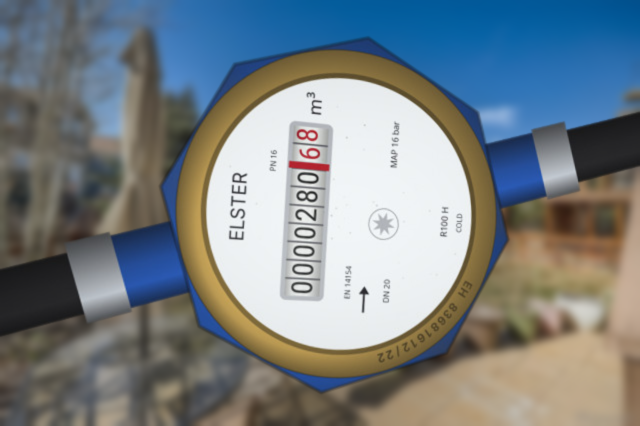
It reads 280.68 m³
